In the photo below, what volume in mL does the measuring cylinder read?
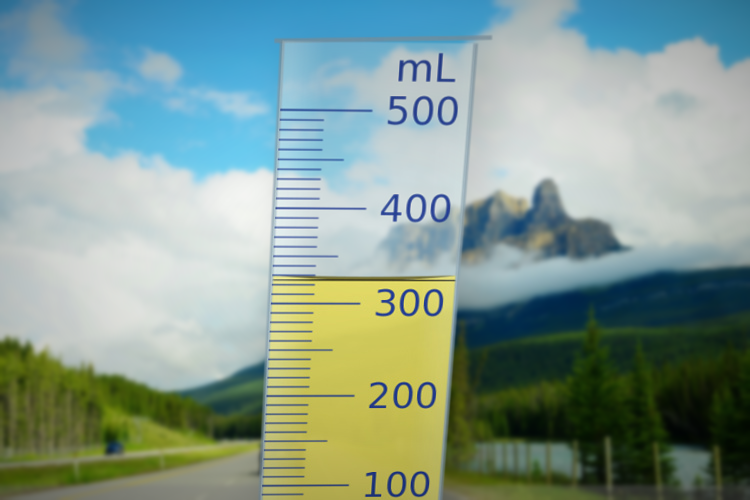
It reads 325 mL
